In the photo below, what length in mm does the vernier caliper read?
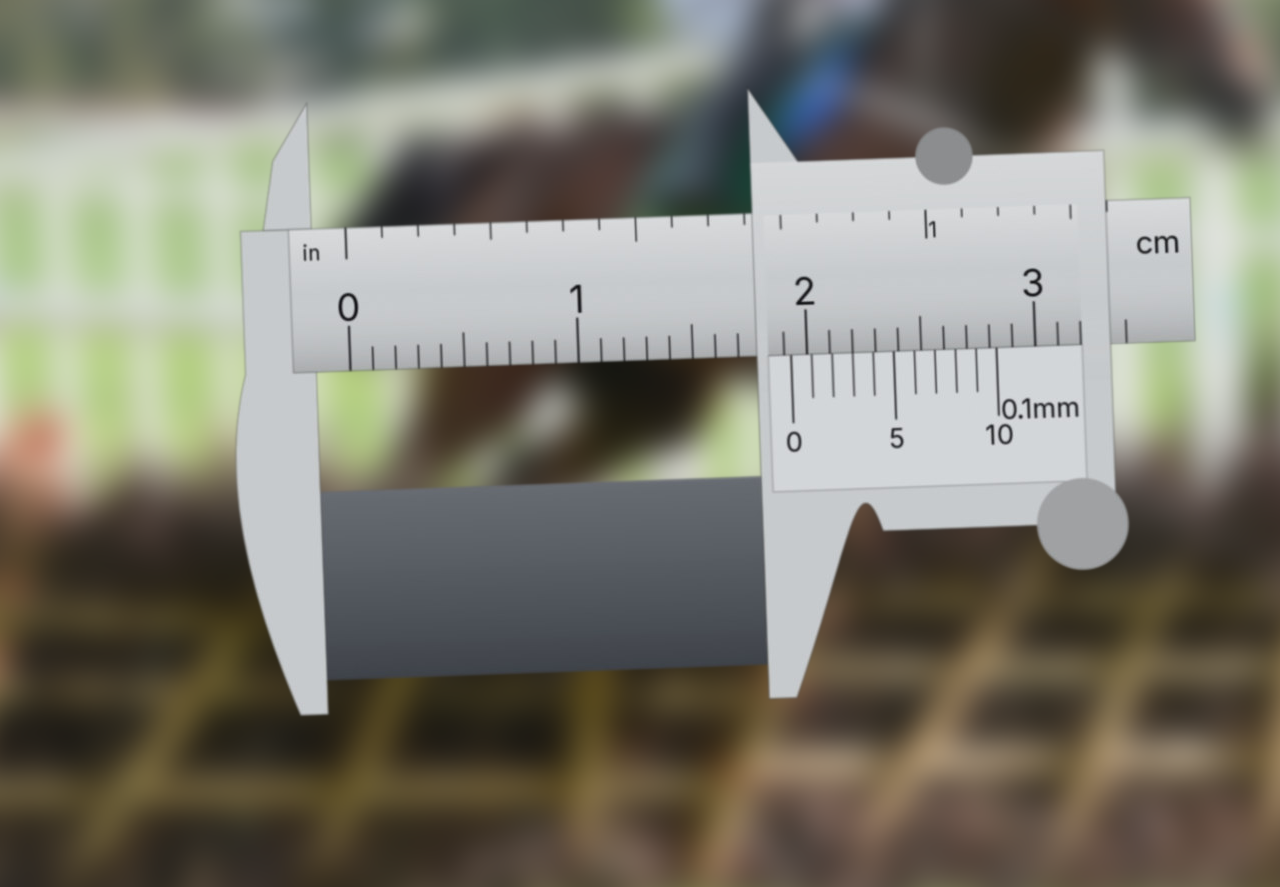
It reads 19.3 mm
